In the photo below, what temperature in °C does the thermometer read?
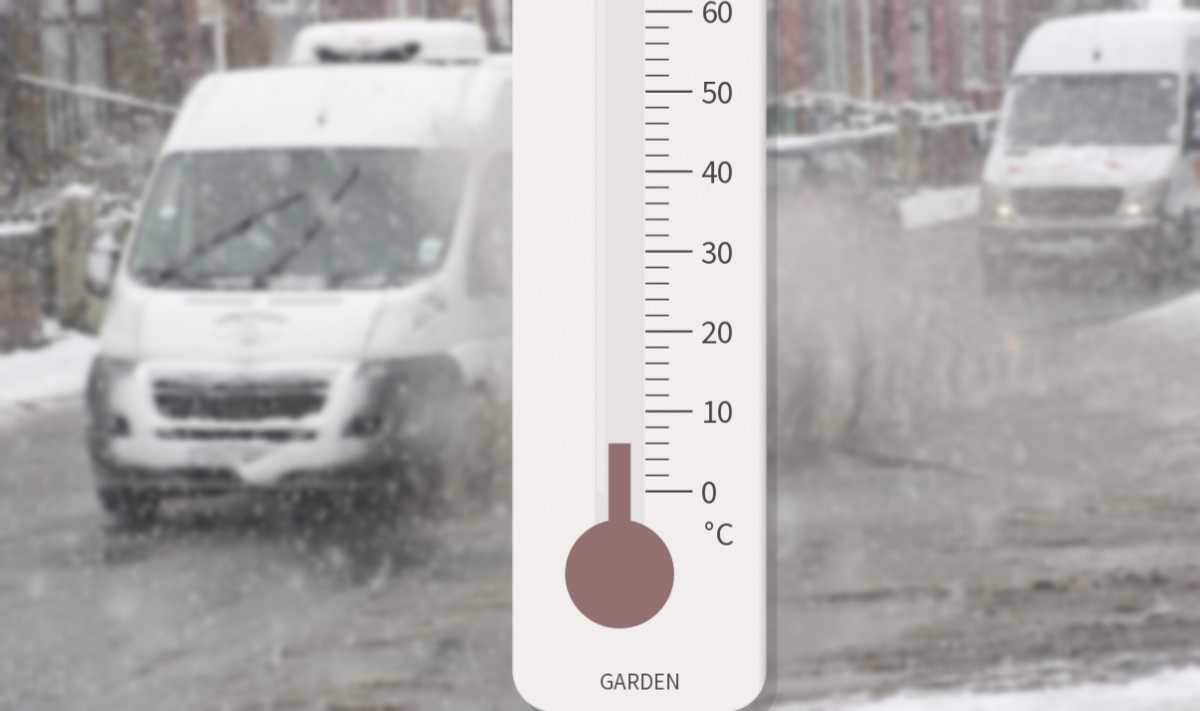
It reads 6 °C
